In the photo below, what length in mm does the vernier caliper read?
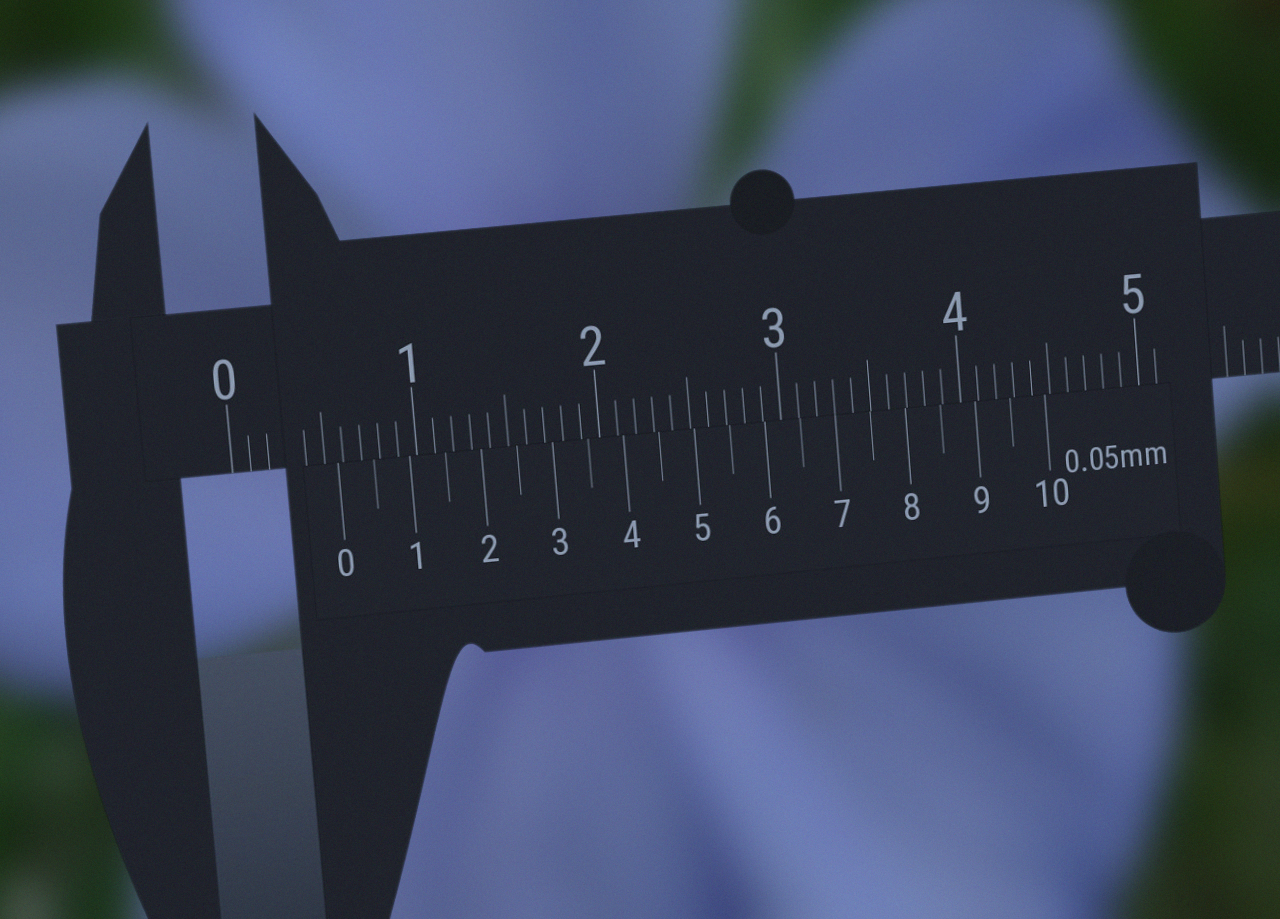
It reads 5.7 mm
